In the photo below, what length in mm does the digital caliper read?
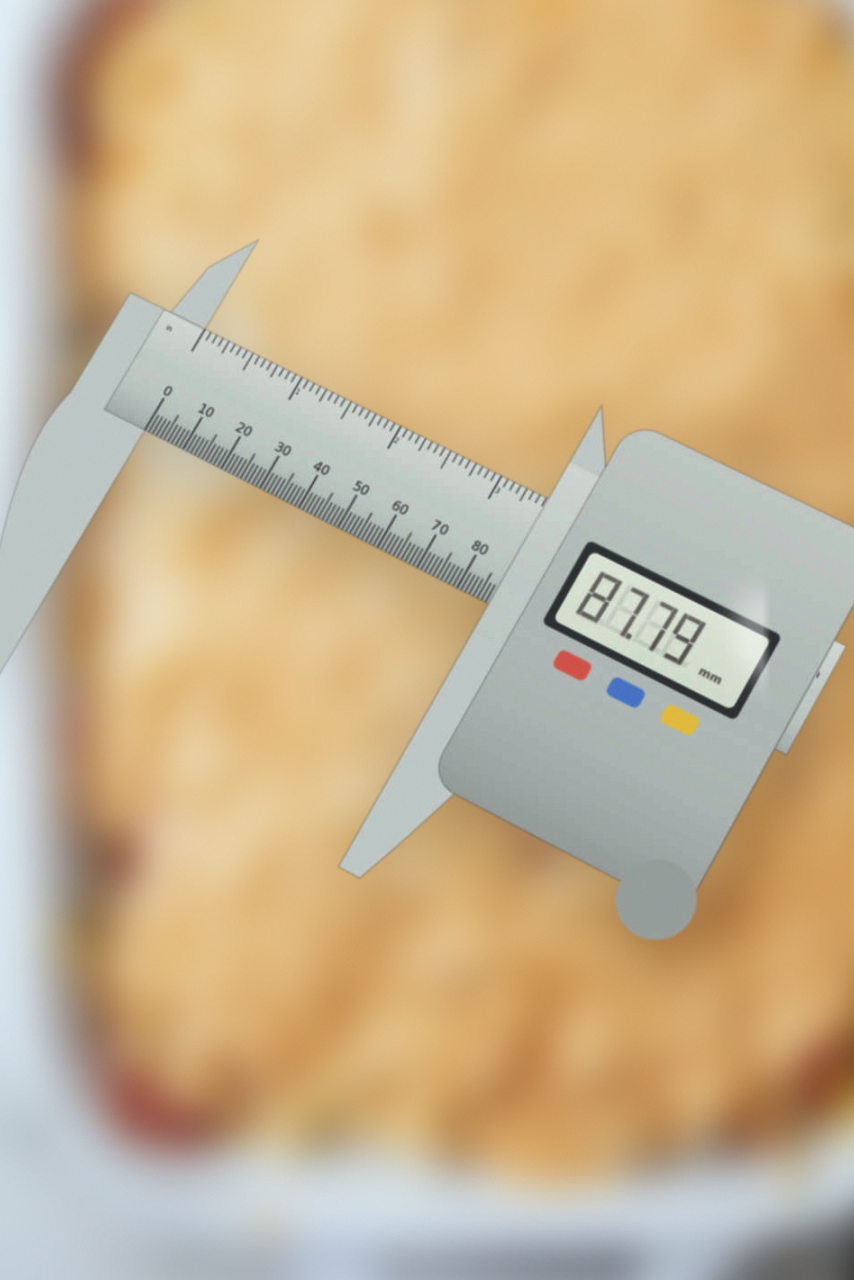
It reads 87.79 mm
